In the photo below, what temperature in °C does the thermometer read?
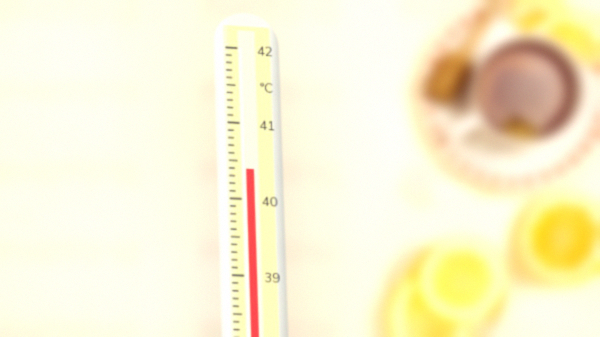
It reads 40.4 °C
